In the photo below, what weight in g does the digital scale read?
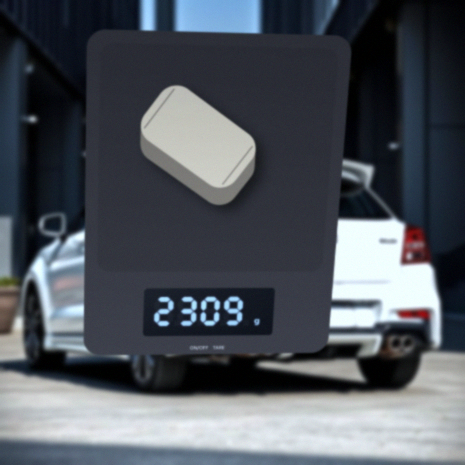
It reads 2309 g
